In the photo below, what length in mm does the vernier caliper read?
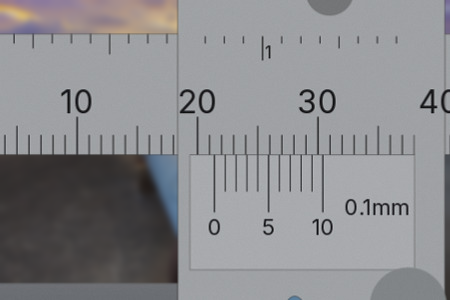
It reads 21.4 mm
